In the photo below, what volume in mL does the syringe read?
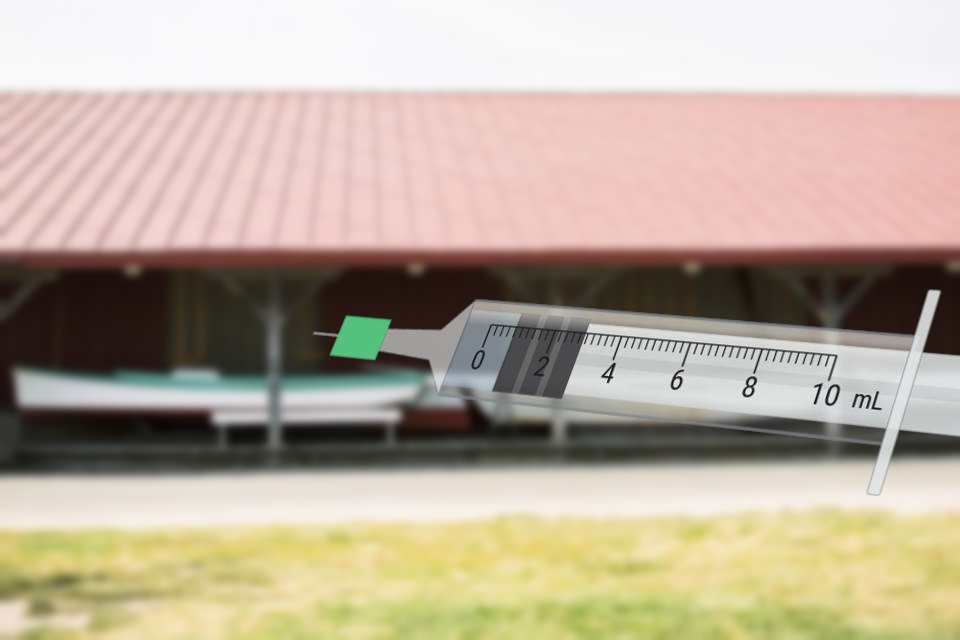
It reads 0.8 mL
